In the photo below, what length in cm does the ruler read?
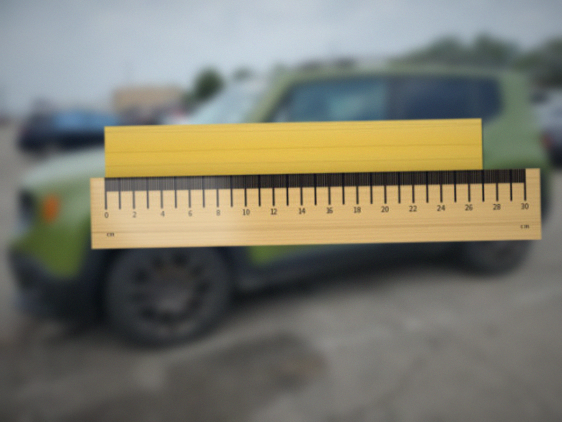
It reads 27 cm
